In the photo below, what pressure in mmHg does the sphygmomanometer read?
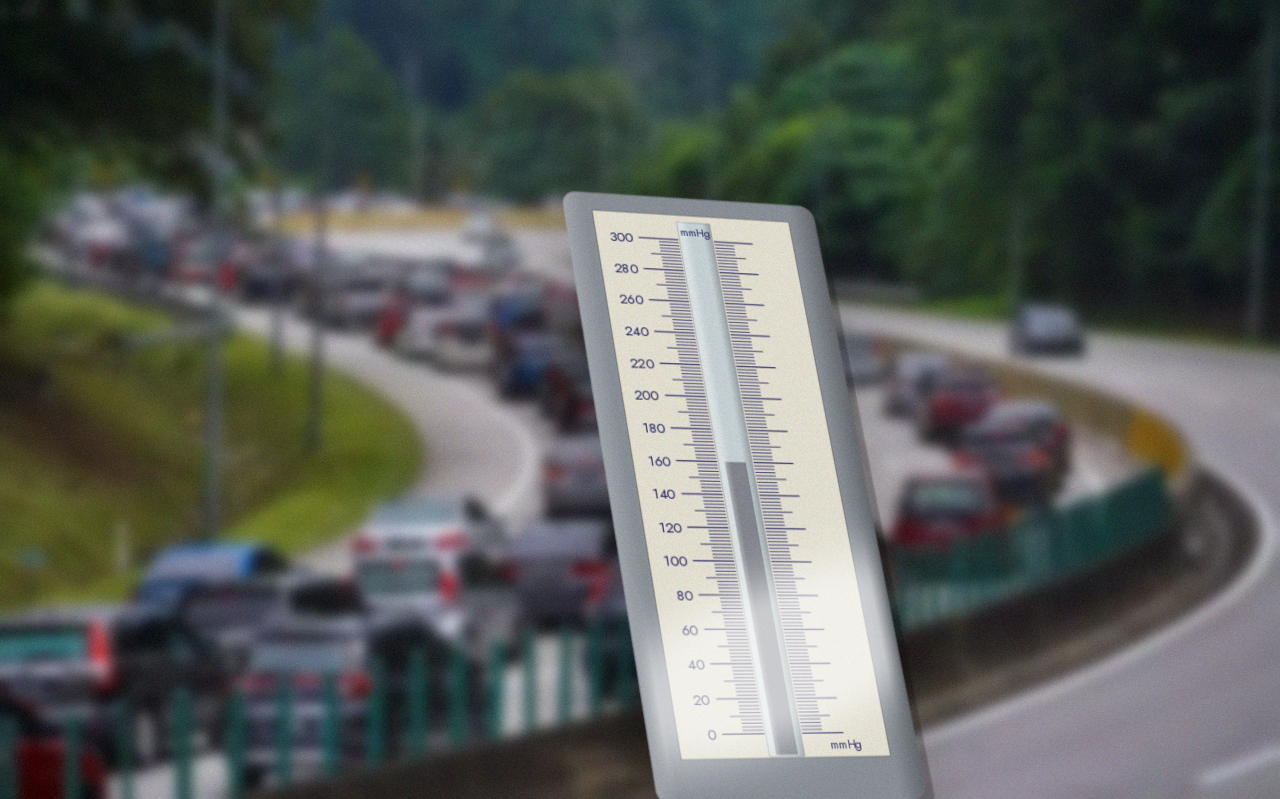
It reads 160 mmHg
